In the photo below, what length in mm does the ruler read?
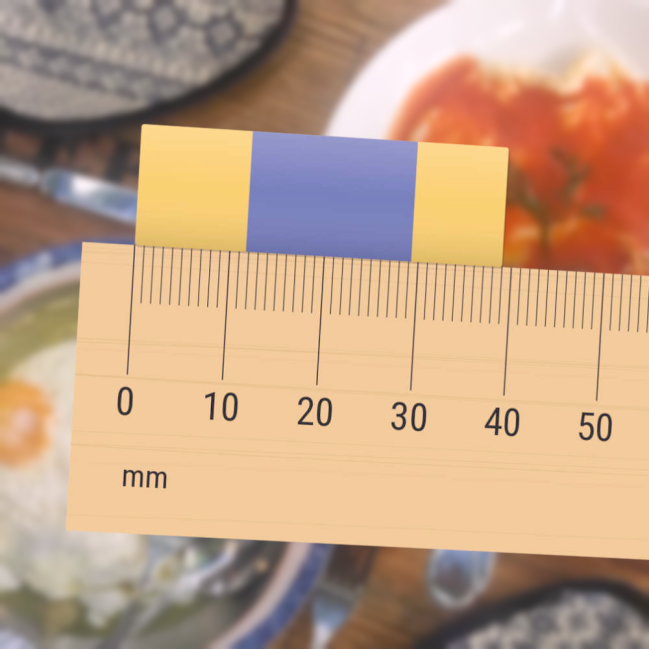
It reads 39 mm
